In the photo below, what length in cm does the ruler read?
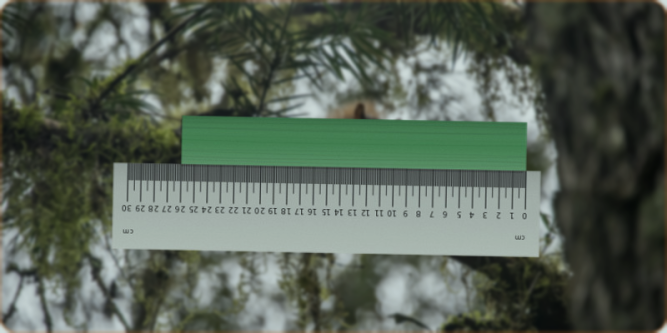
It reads 26 cm
